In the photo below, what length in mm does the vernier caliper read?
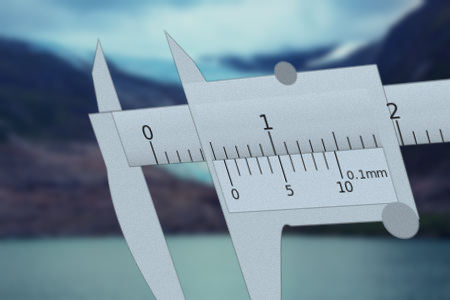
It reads 5.7 mm
